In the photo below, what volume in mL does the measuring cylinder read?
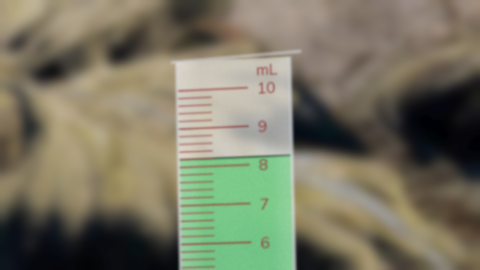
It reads 8.2 mL
